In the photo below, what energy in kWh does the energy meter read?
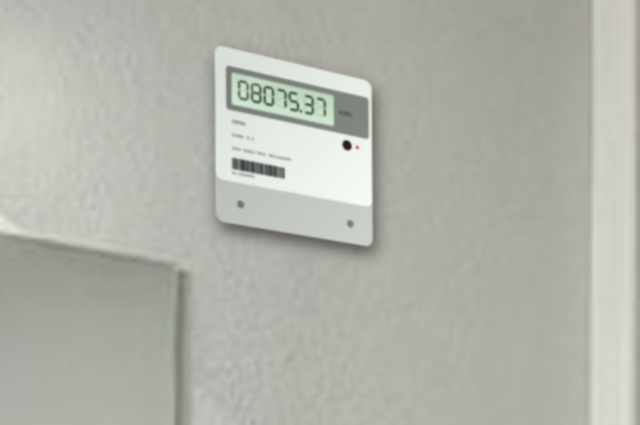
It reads 8075.37 kWh
